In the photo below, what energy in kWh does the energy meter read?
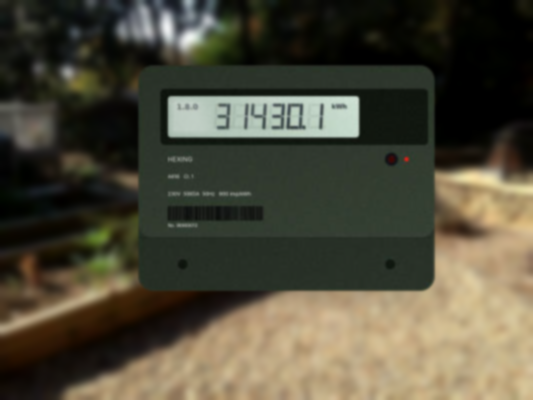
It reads 31430.1 kWh
